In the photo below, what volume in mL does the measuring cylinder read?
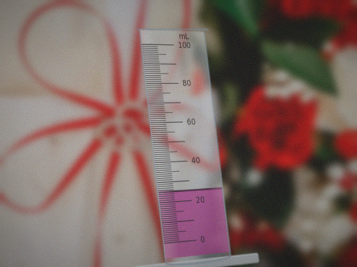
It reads 25 mL
